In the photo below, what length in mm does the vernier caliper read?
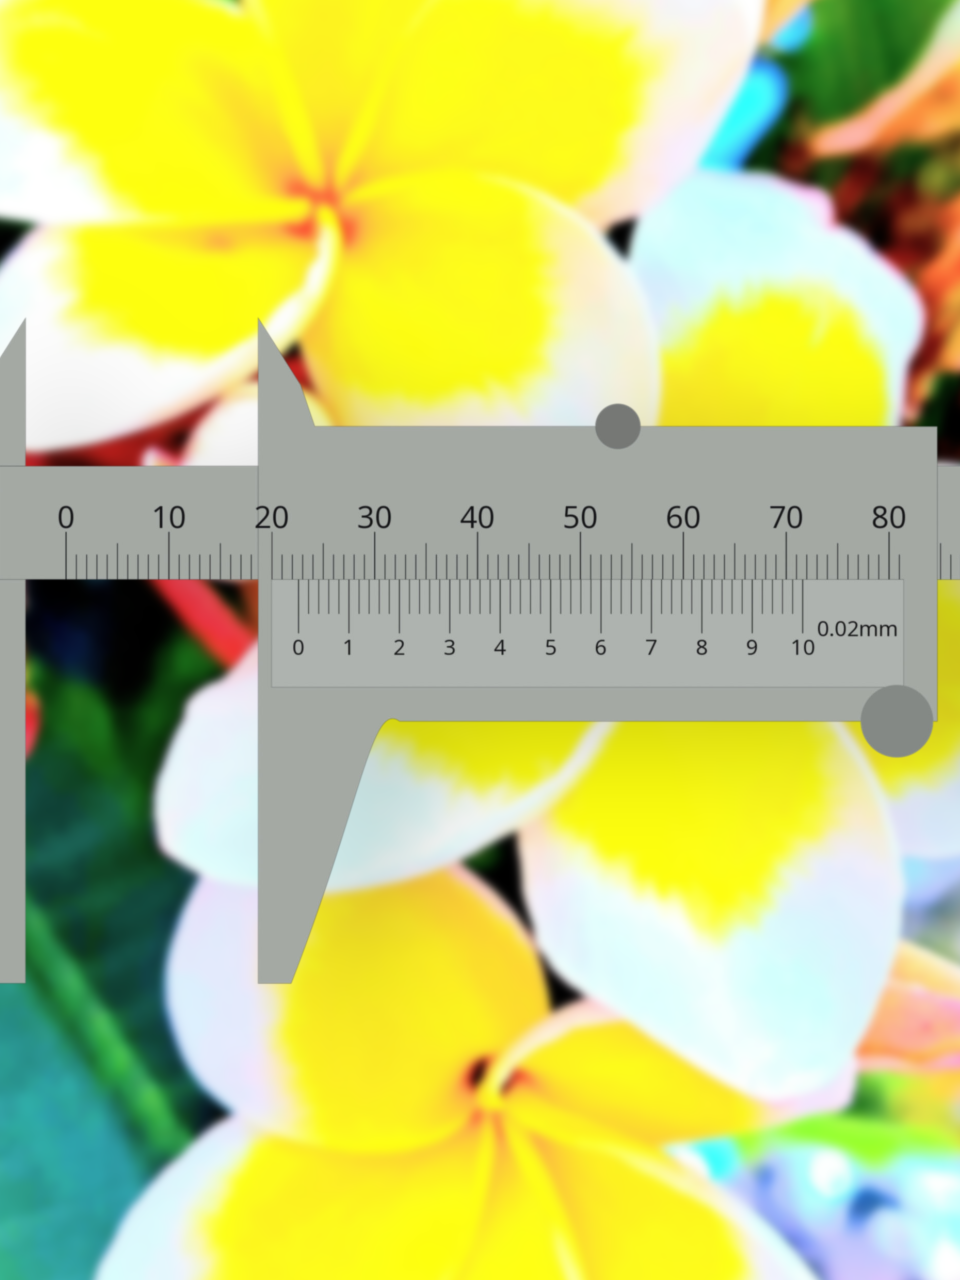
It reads 22.6 mm
